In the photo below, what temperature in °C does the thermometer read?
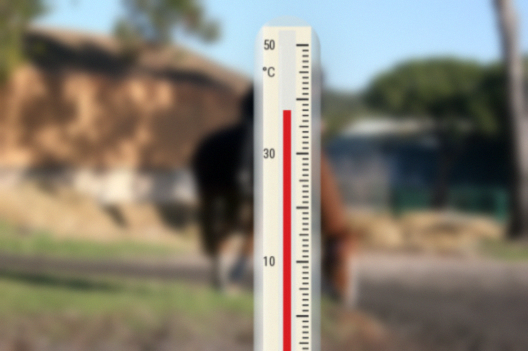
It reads 38 °C
